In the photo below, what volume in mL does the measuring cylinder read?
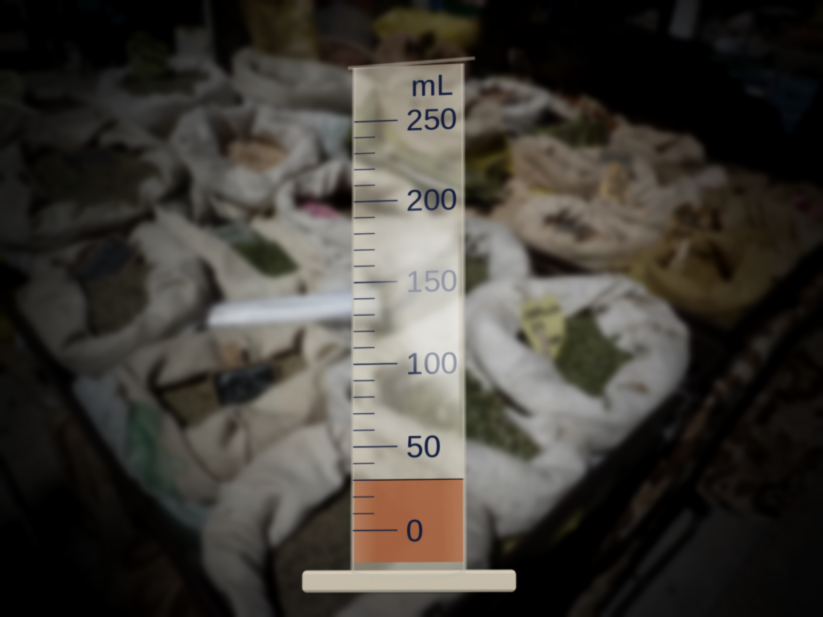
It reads 30 mL
